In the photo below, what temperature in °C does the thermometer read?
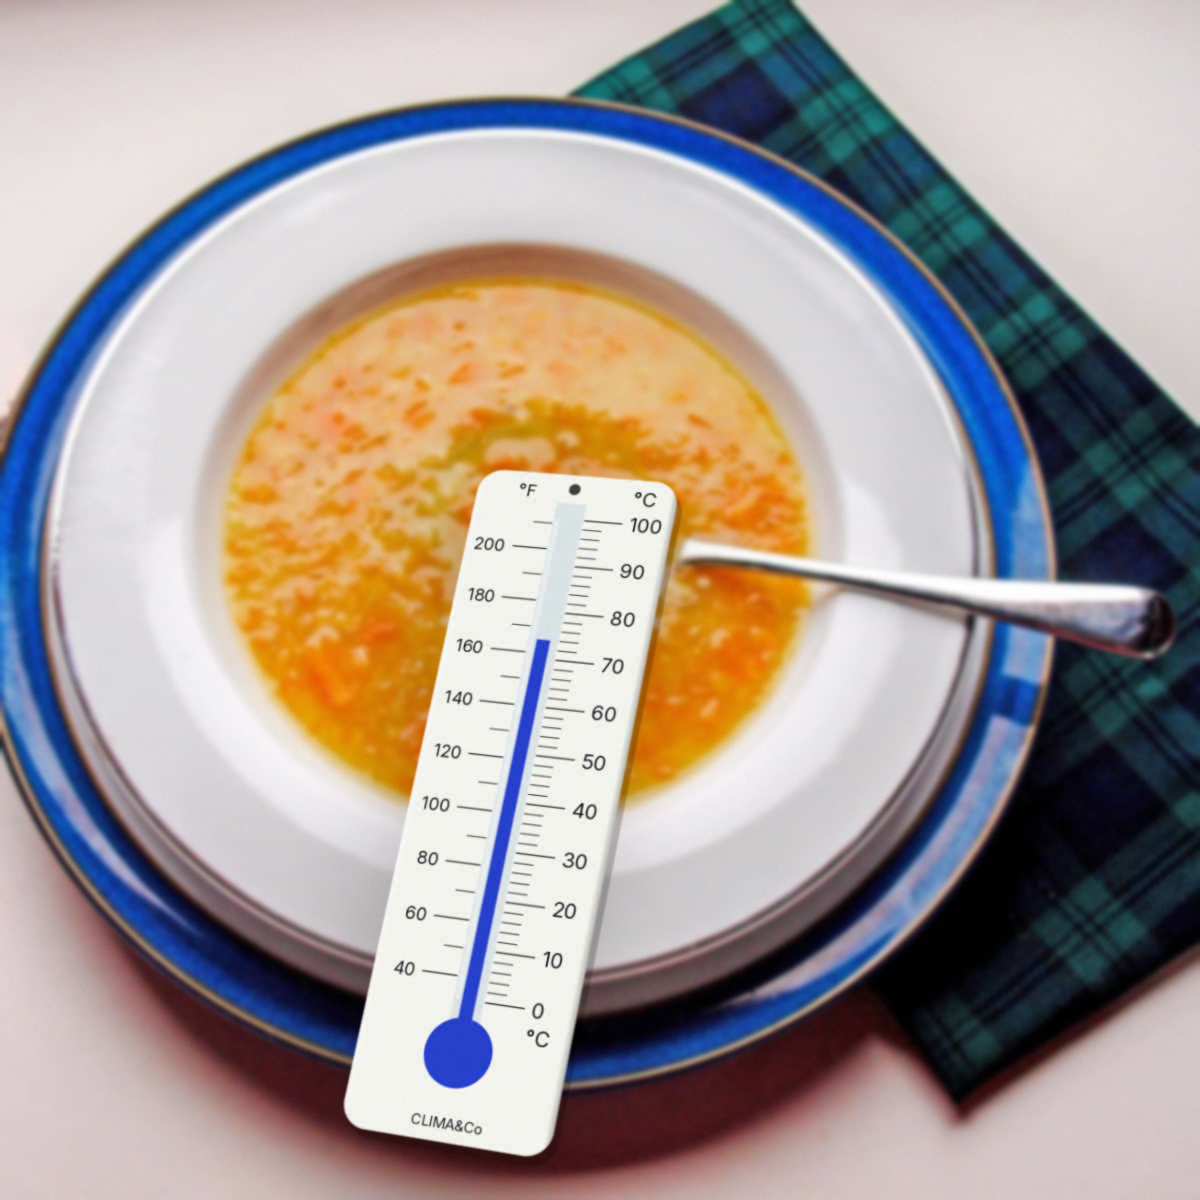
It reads 74 °C
